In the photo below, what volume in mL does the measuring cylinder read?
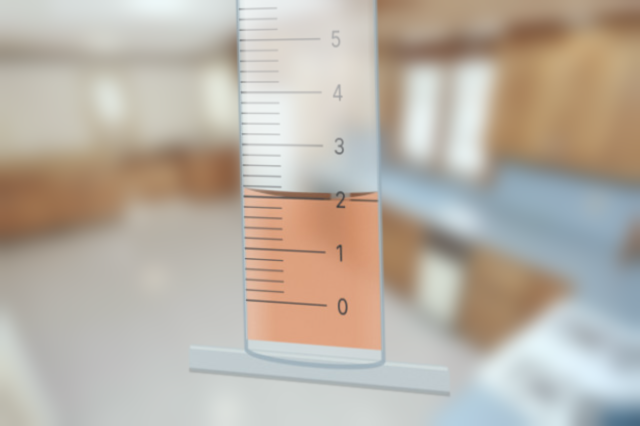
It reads 2 mL
